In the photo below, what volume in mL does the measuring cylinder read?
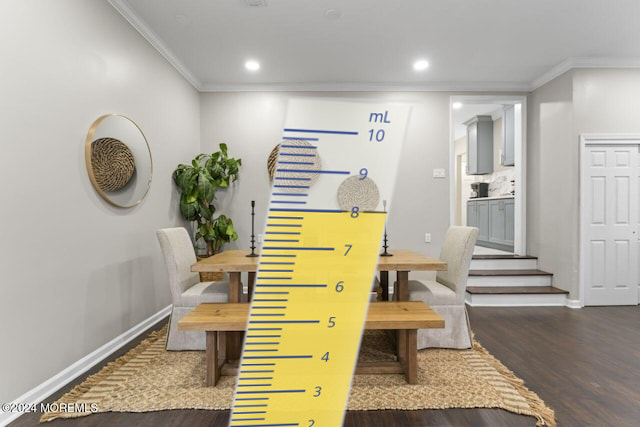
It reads 8 mL
